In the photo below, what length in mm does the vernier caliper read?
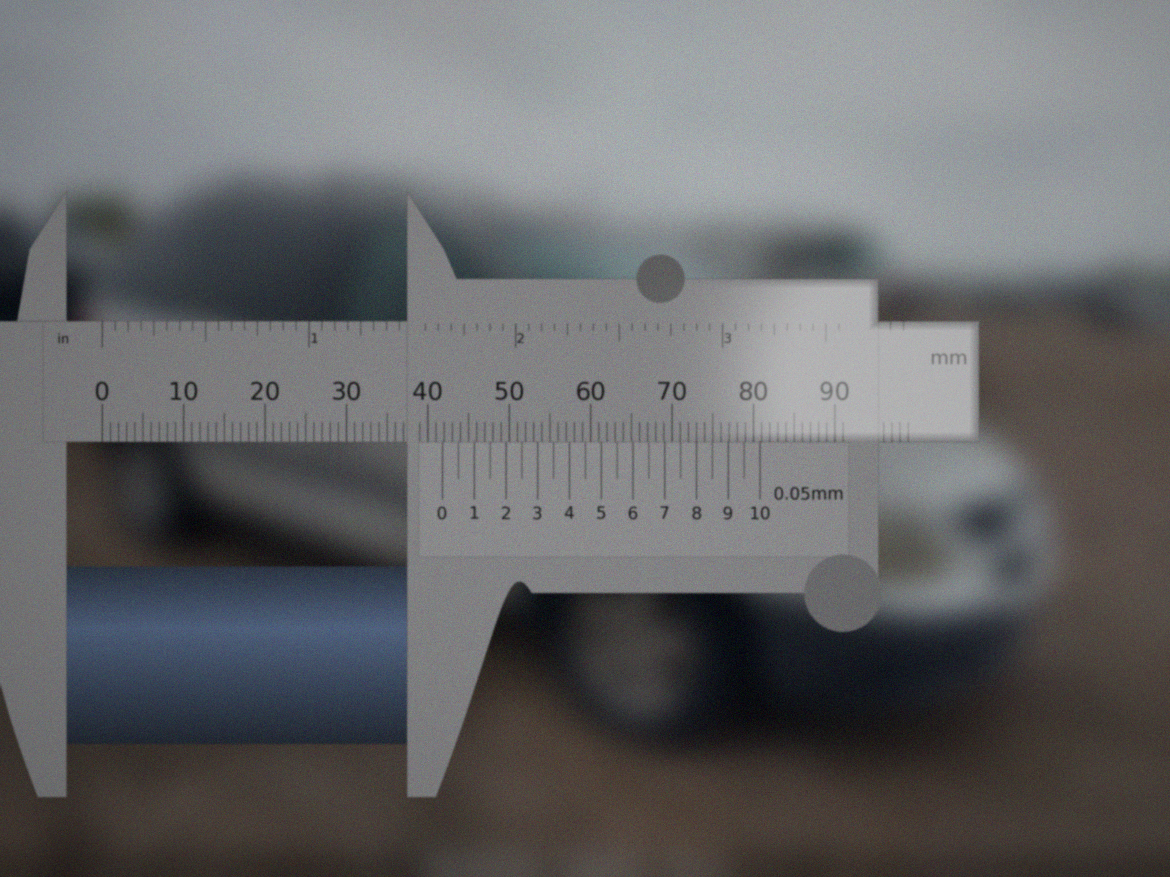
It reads 41.8 mm
